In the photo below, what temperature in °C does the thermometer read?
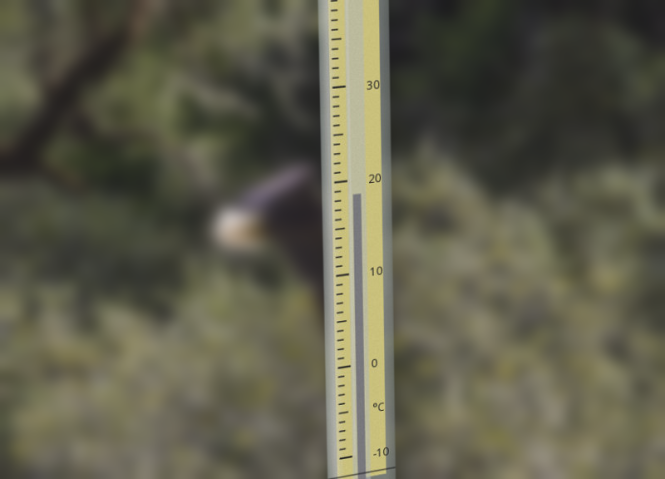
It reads 18.5 °C
